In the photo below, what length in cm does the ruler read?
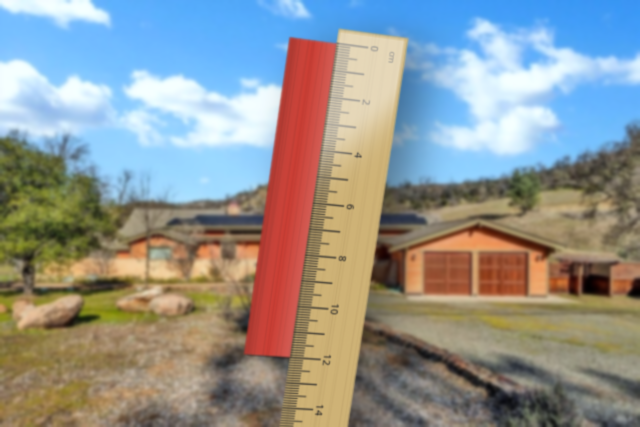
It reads 12 cm
